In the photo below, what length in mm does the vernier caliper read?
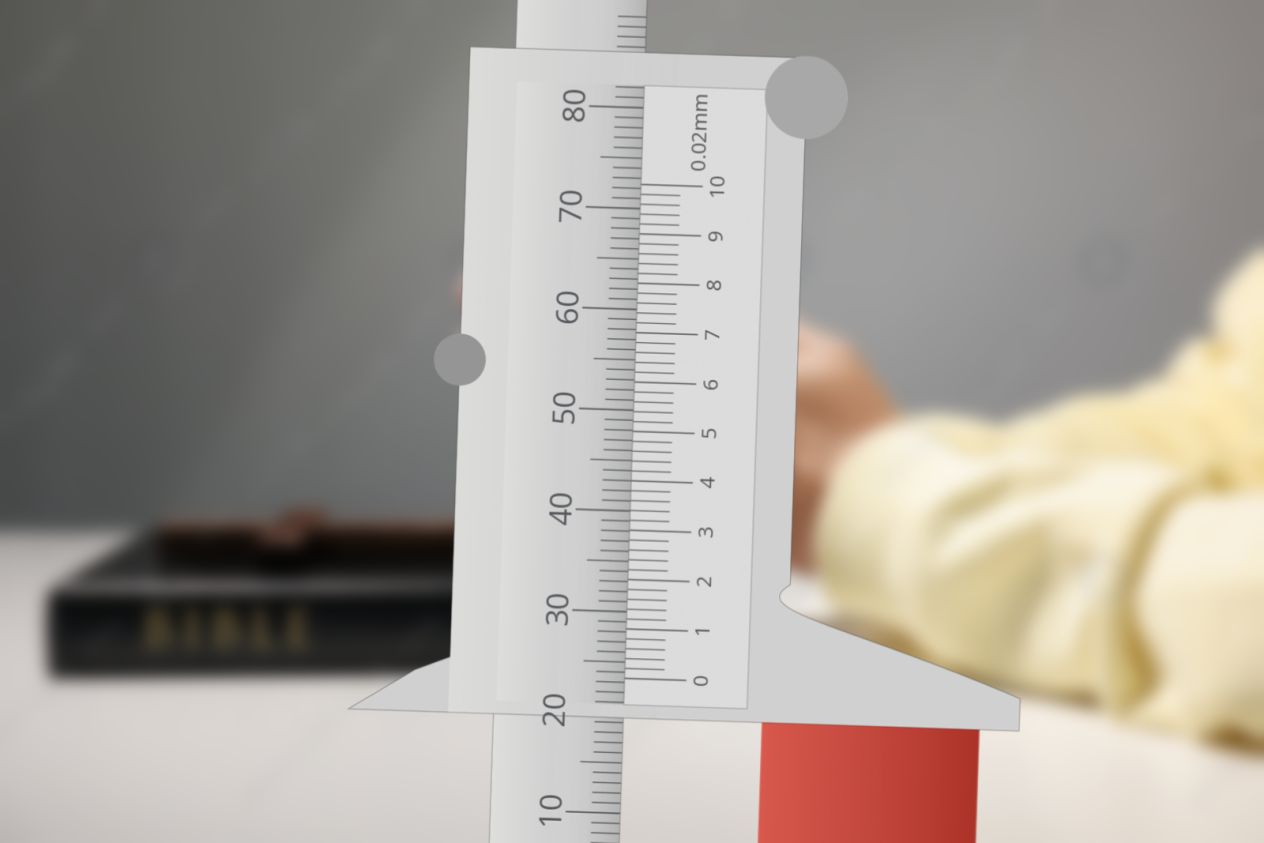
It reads 23.4 mm
